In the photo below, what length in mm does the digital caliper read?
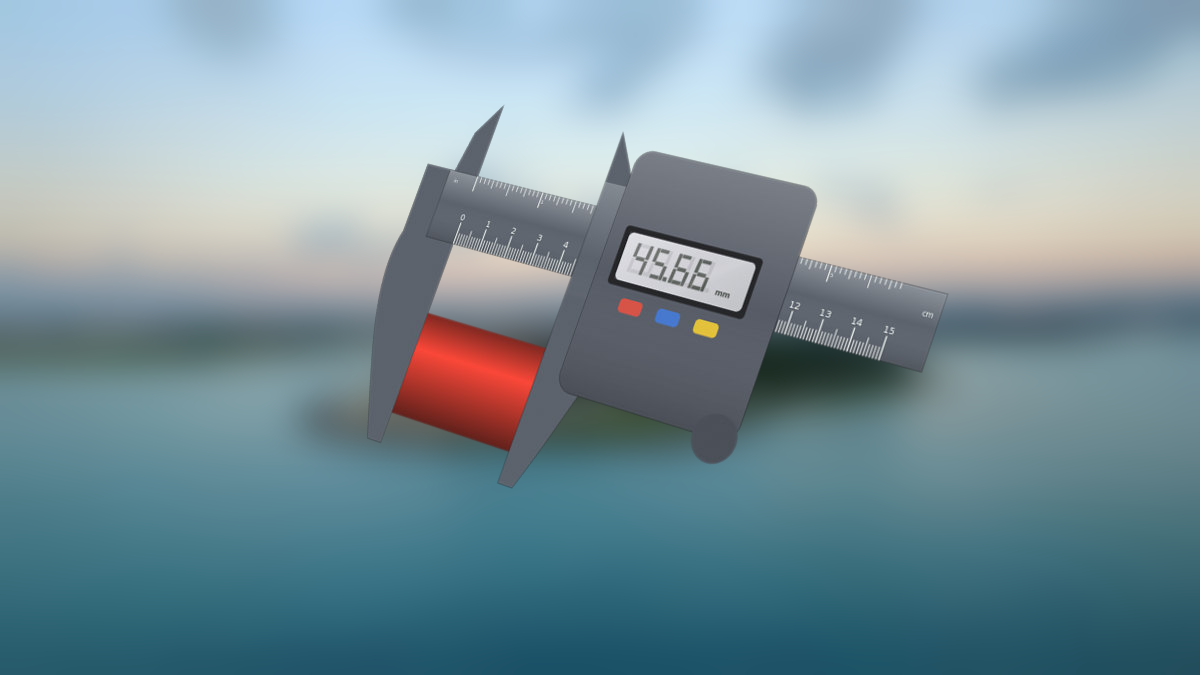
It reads 45.66 mm
